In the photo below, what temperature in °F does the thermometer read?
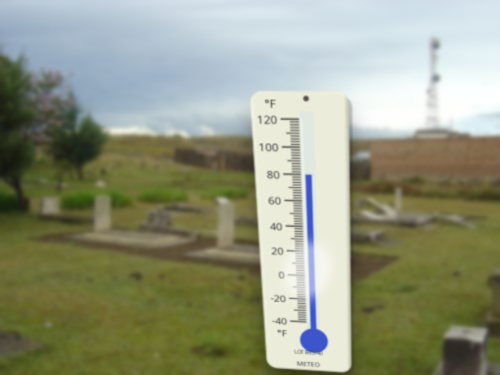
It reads 80 °F
